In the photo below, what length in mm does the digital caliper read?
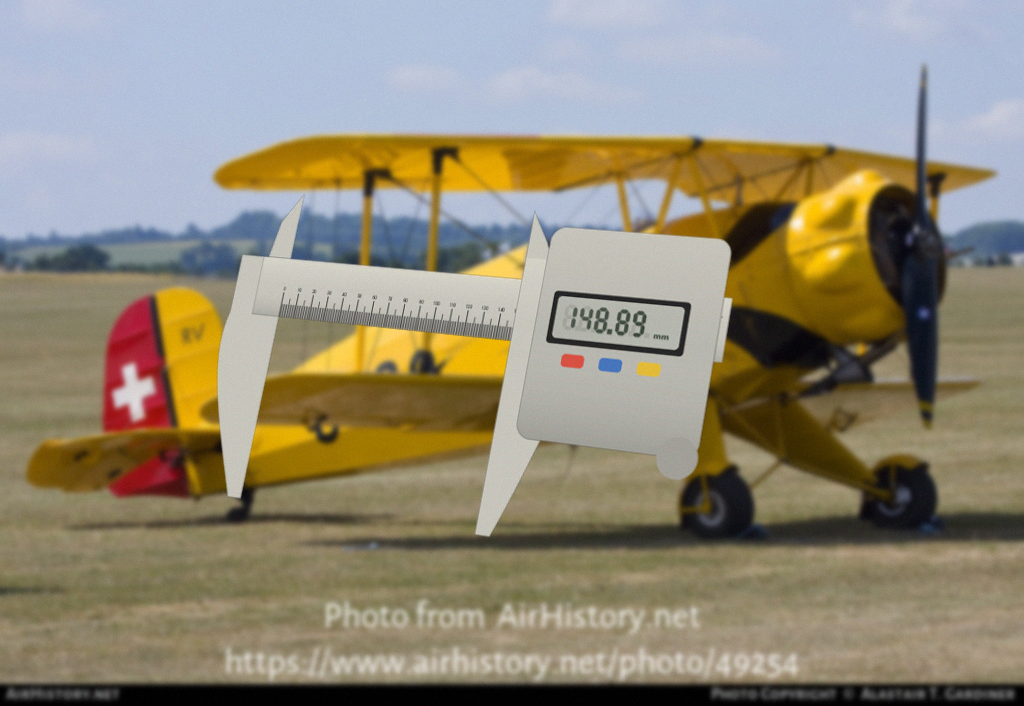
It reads 148.89 mm
